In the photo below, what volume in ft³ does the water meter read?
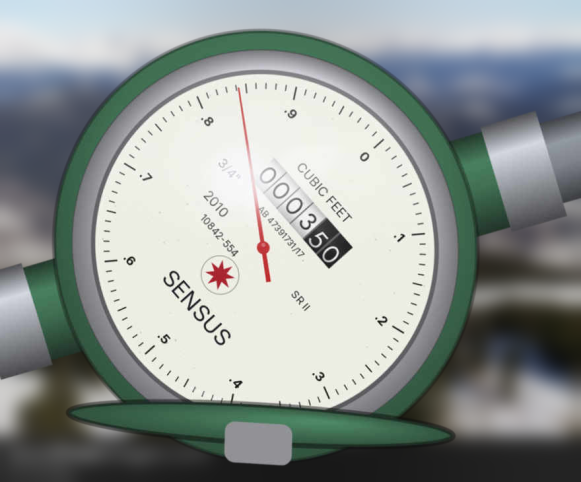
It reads 349.84 ft³
